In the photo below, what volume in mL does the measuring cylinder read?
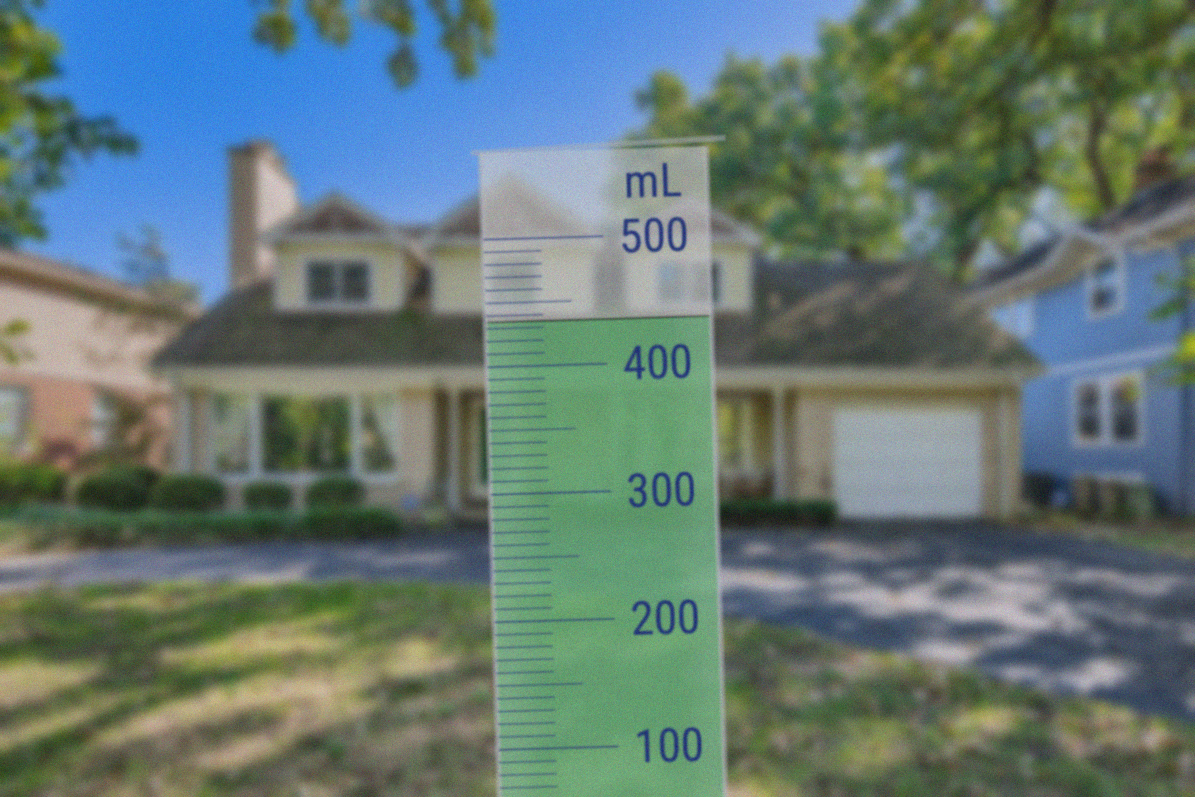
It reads 435 mL
